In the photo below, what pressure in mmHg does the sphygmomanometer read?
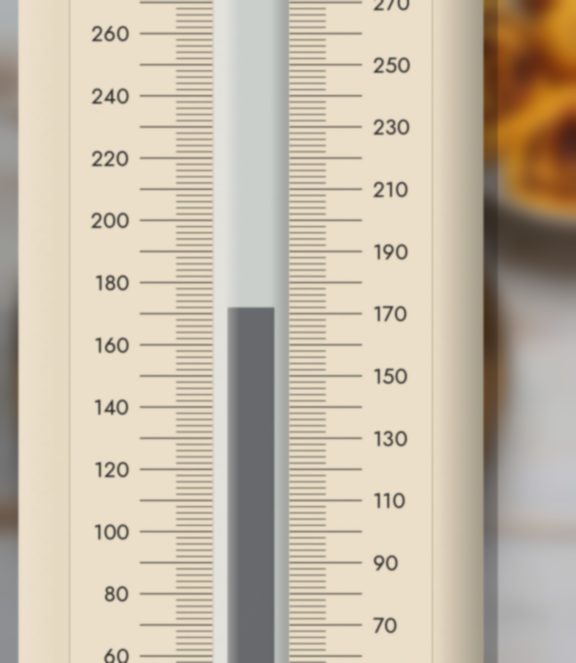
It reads 172 mmHg
